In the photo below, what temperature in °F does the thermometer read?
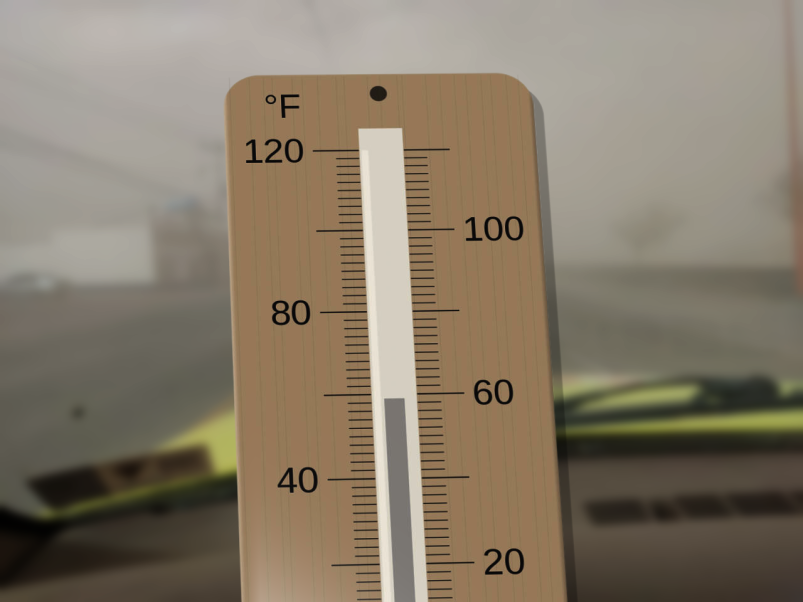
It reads 59 °F
